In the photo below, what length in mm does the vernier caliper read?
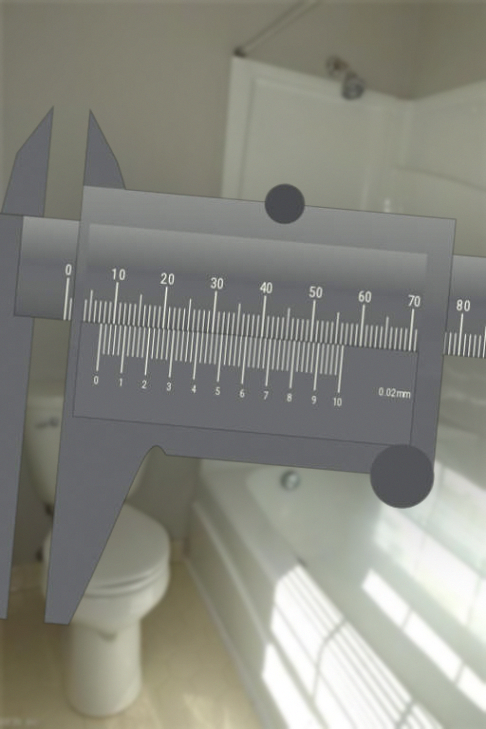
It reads 7.5 mm
